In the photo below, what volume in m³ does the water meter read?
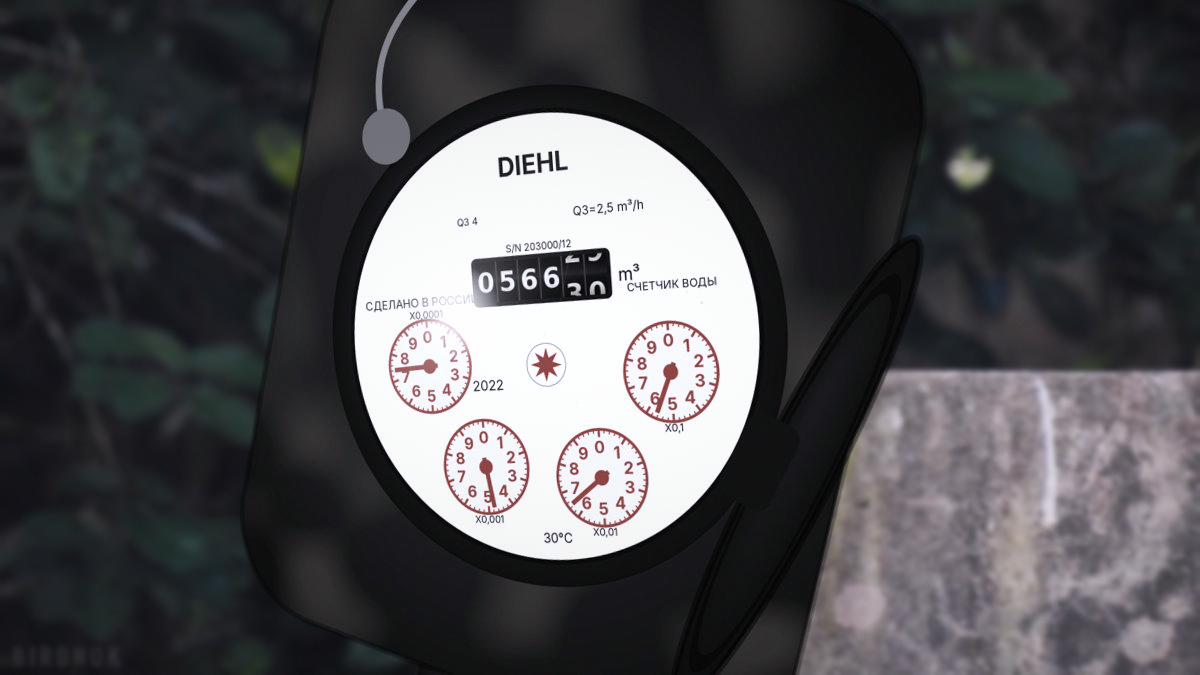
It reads 56629.5647 m³
